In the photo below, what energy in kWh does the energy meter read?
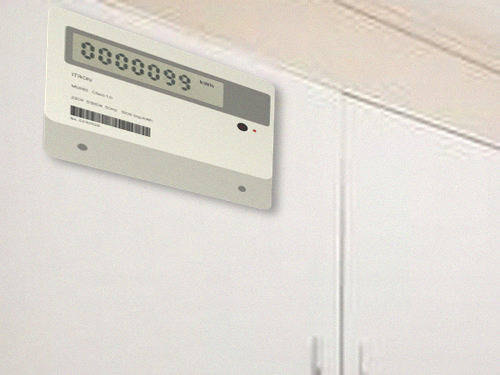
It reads 99 kWh
